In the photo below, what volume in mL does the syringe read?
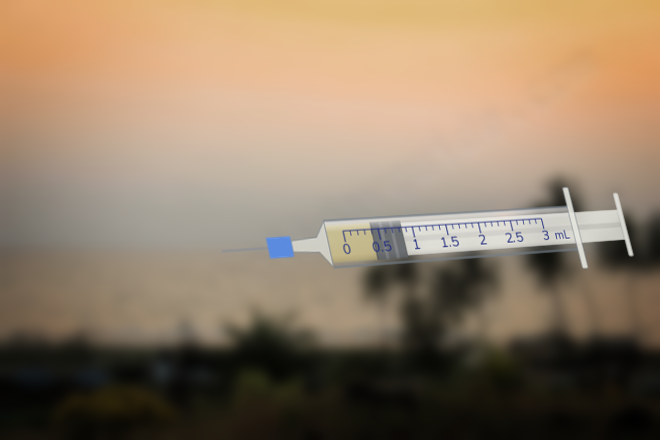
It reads 0.4 mL
